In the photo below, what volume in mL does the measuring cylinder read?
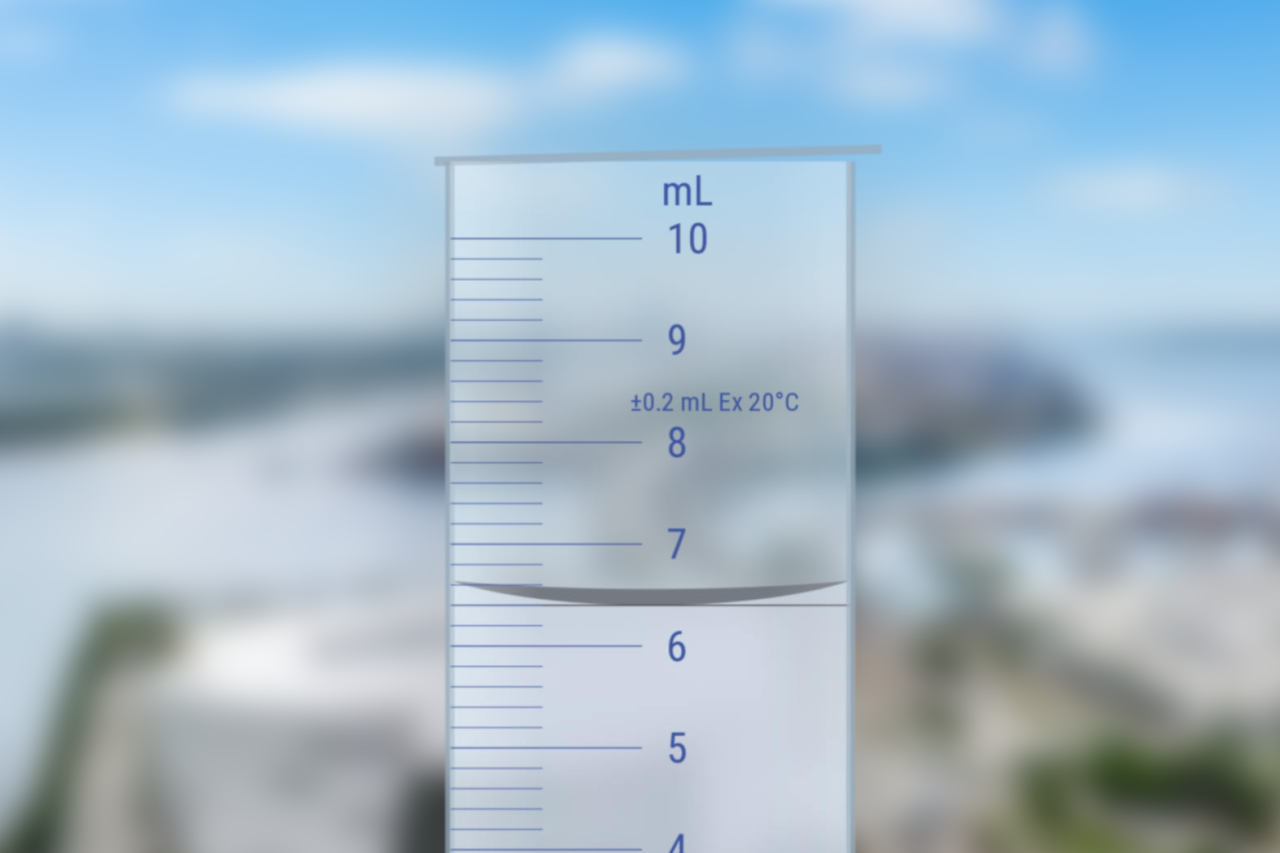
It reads 6.4 mL
